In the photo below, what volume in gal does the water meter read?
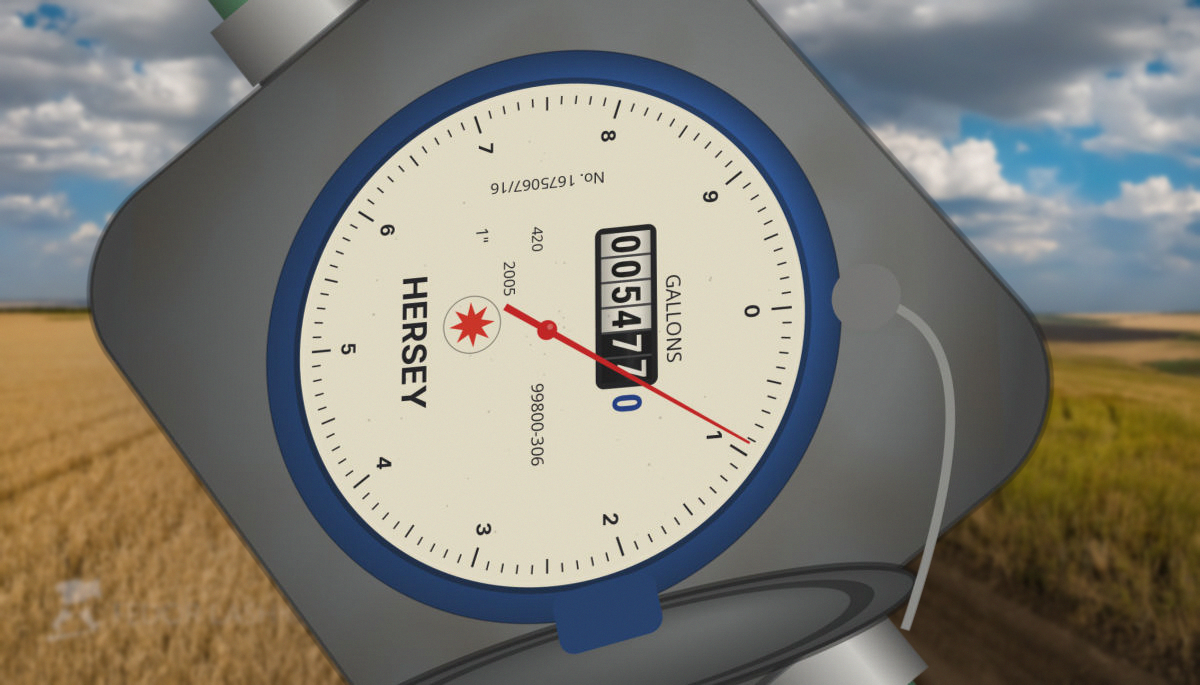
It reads 54770.9 gal
